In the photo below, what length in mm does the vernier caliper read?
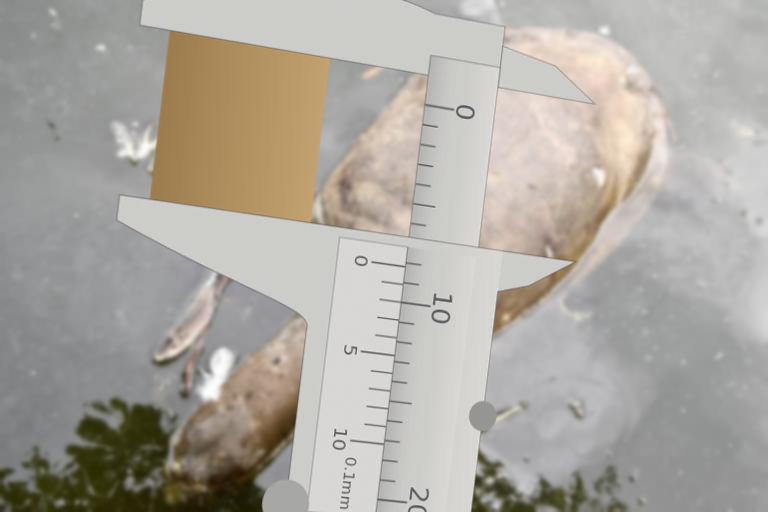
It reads 8.2 mm
